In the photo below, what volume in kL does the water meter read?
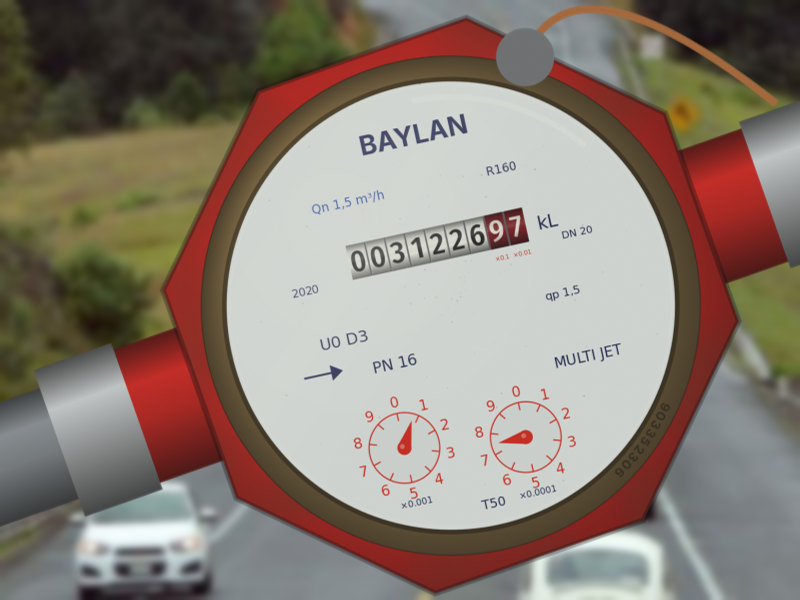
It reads 31226.9707 kL
